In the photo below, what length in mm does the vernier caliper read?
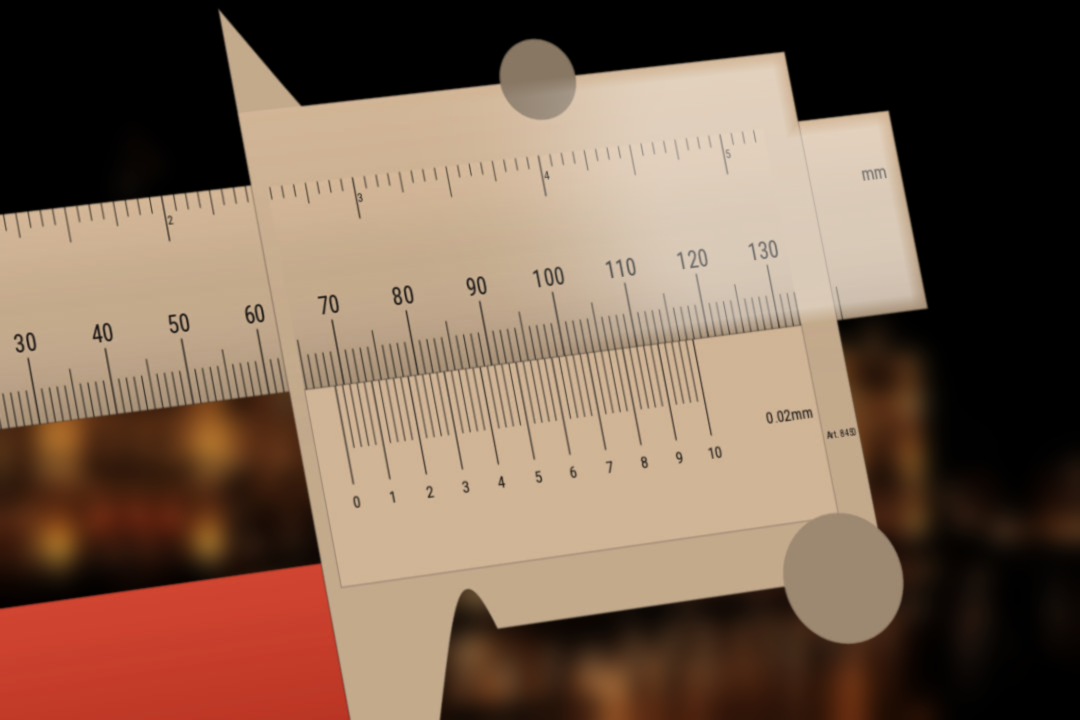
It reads 68.8 mm
